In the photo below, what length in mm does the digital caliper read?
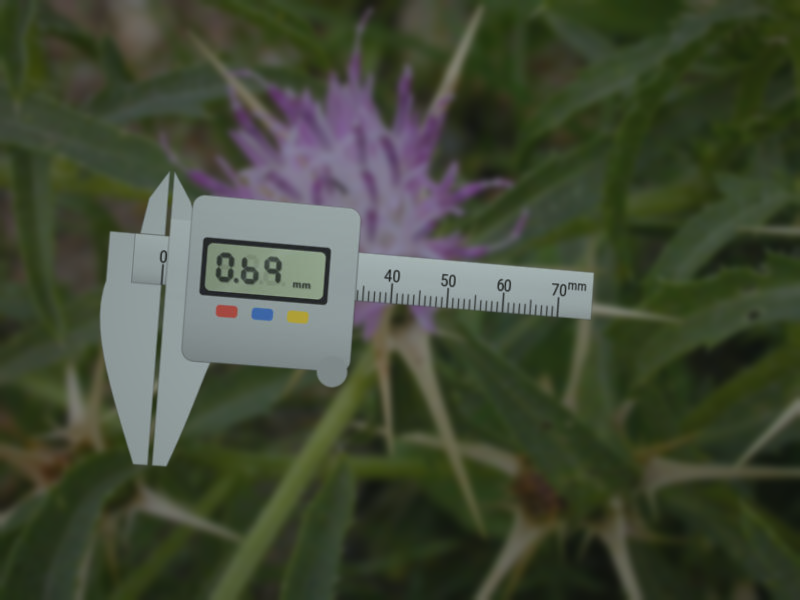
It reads 0.69 mm
